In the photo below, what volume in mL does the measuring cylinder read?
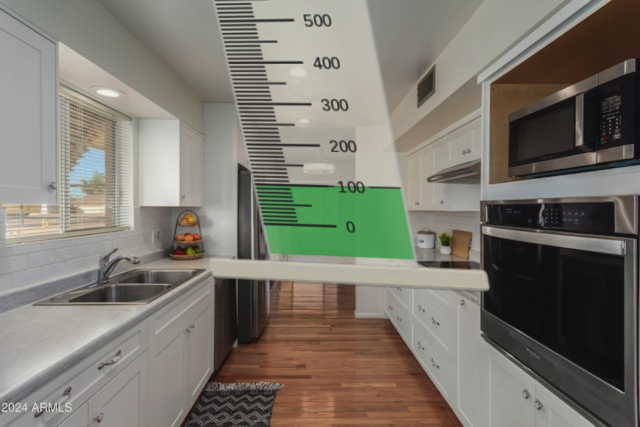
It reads 100 mL
